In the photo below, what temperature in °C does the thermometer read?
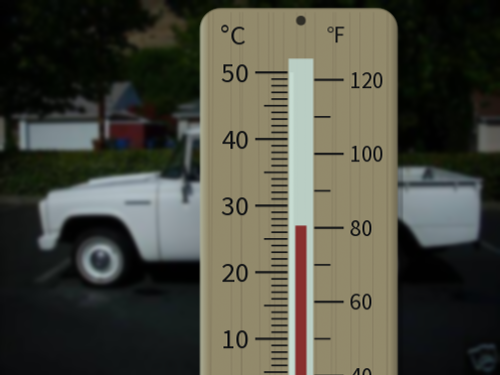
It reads 27 °C
